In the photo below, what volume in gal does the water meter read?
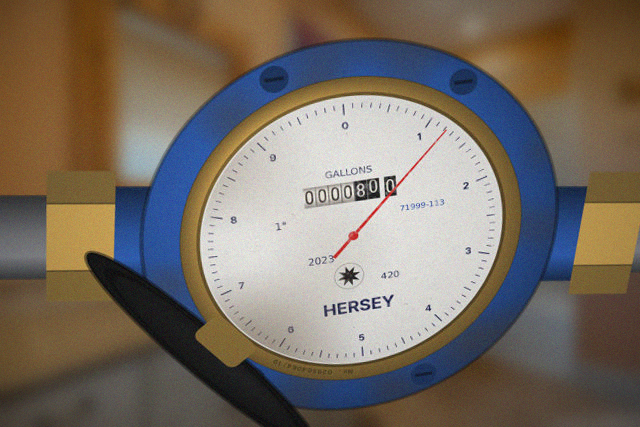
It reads 801.2 gal
